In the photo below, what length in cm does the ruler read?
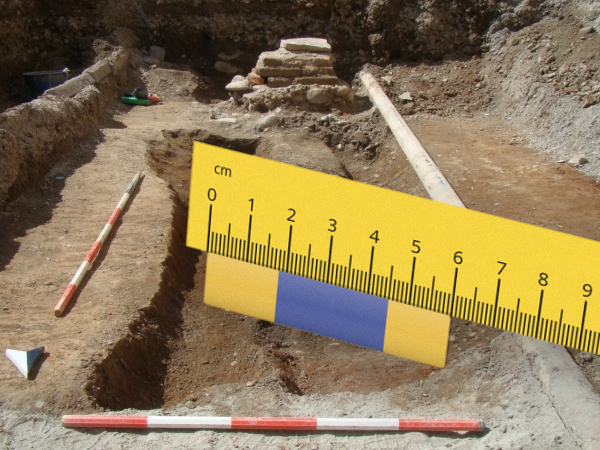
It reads 6 cm
